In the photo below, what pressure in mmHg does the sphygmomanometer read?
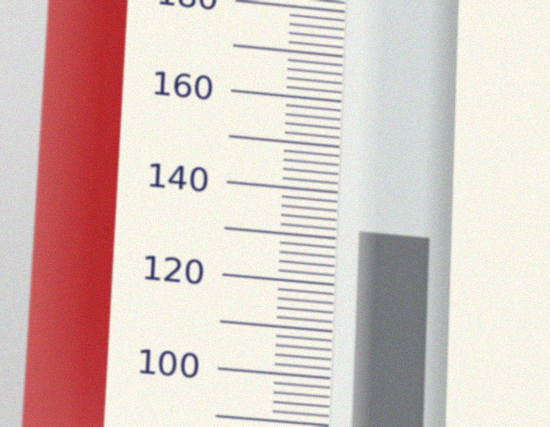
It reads 132 mmHg
